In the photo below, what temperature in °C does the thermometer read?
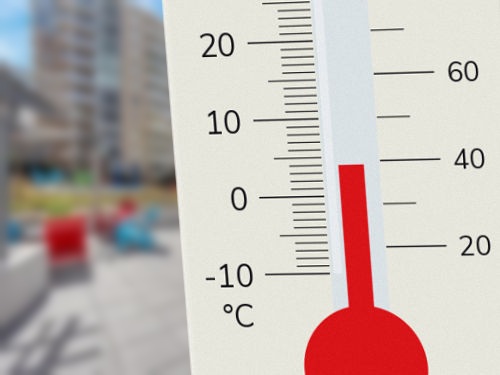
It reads 4 °C
